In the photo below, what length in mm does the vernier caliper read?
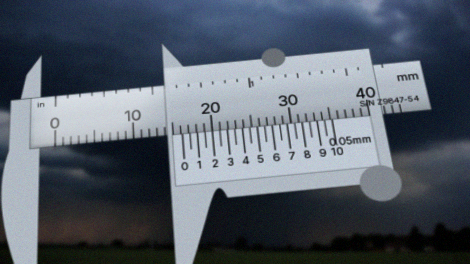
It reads 16.2 mm
